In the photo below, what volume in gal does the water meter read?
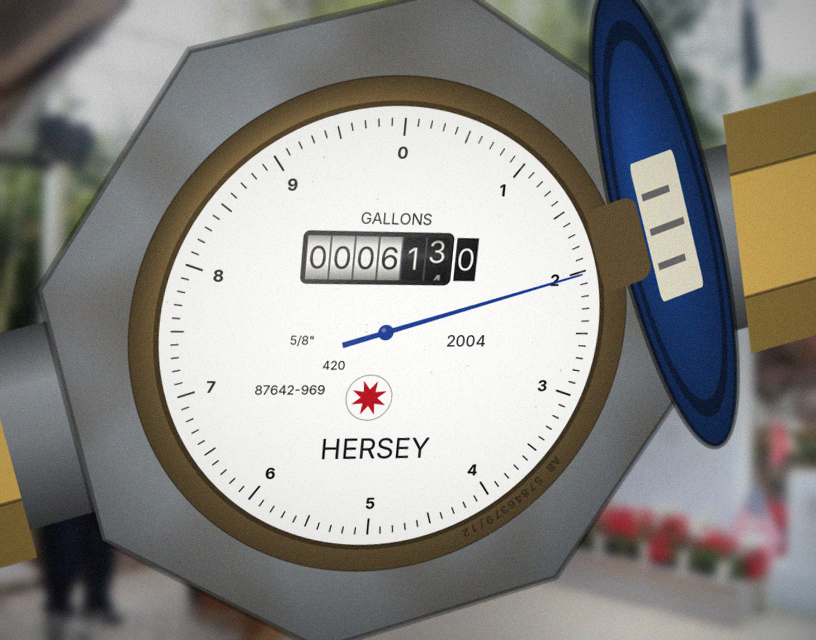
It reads 6132.0 gal
